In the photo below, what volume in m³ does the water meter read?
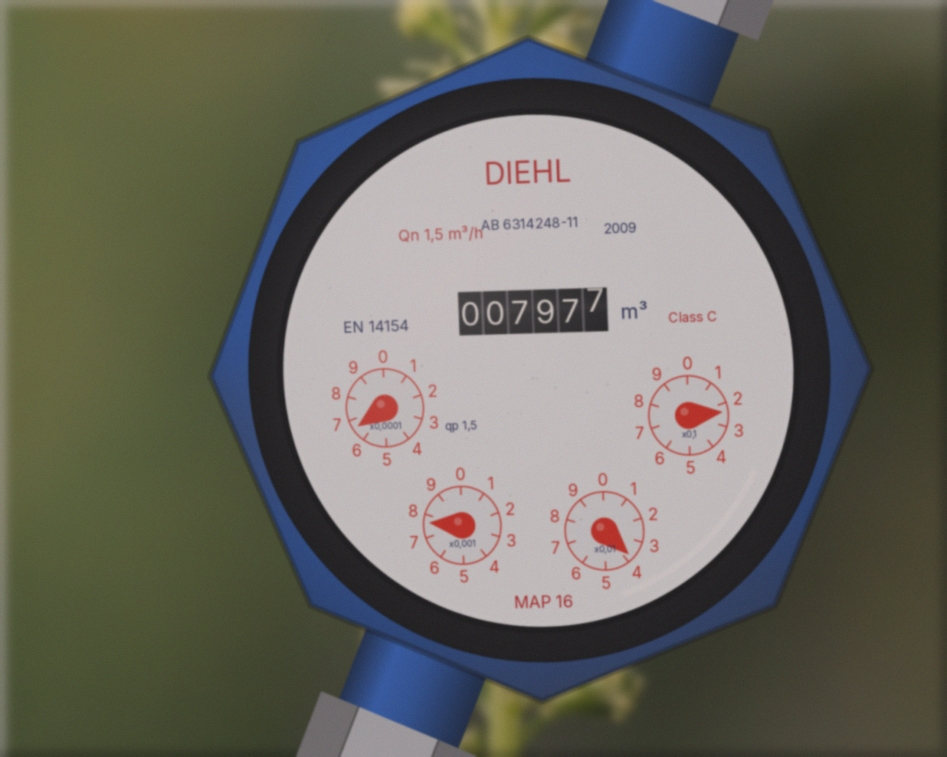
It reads 7977.2376 m³
